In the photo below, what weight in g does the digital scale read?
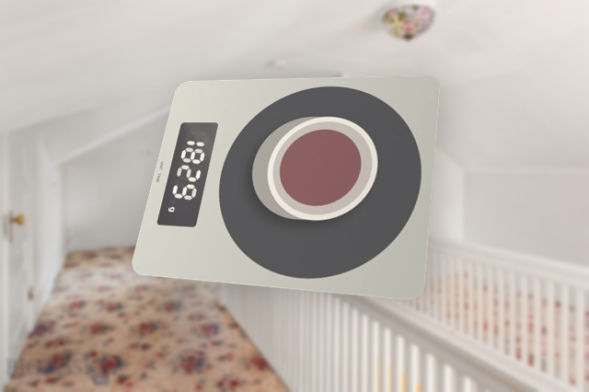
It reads 1829 g
